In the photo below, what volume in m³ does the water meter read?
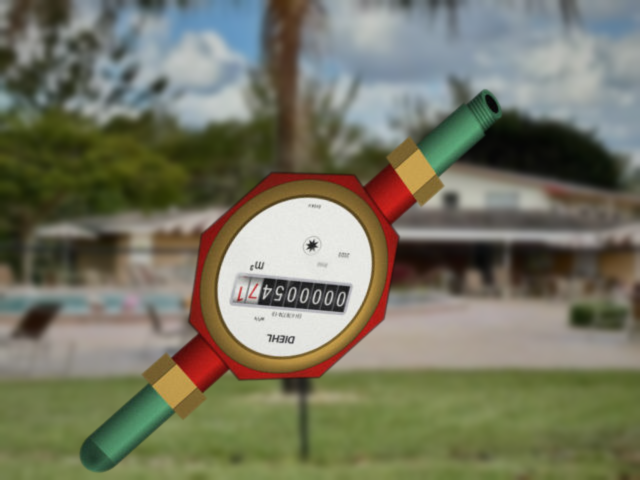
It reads 54.71 m³
